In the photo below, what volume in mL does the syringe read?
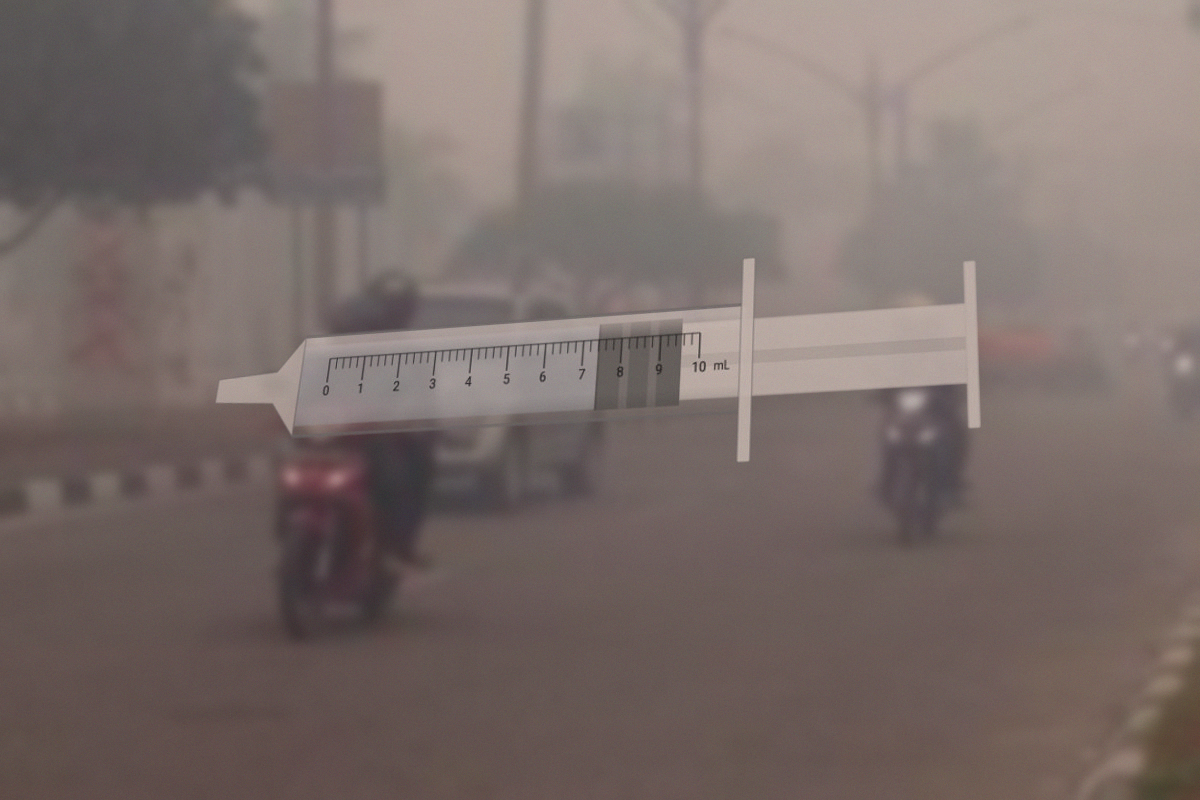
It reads 7.4 mL
